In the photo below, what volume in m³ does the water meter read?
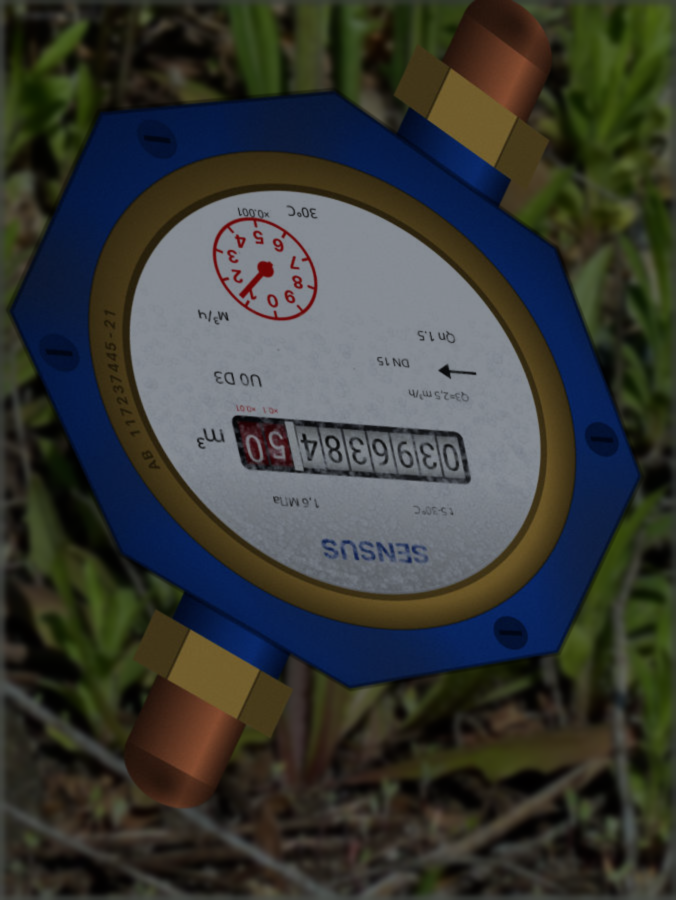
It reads 396384.501 m³
